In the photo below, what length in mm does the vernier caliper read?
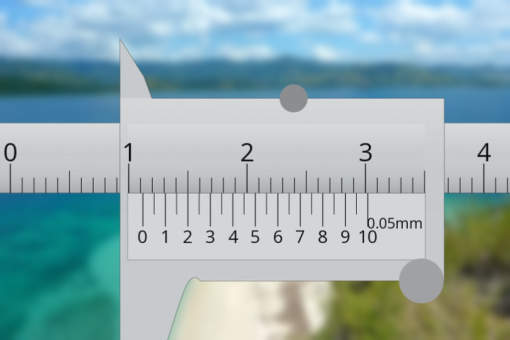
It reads 11.2 mm
